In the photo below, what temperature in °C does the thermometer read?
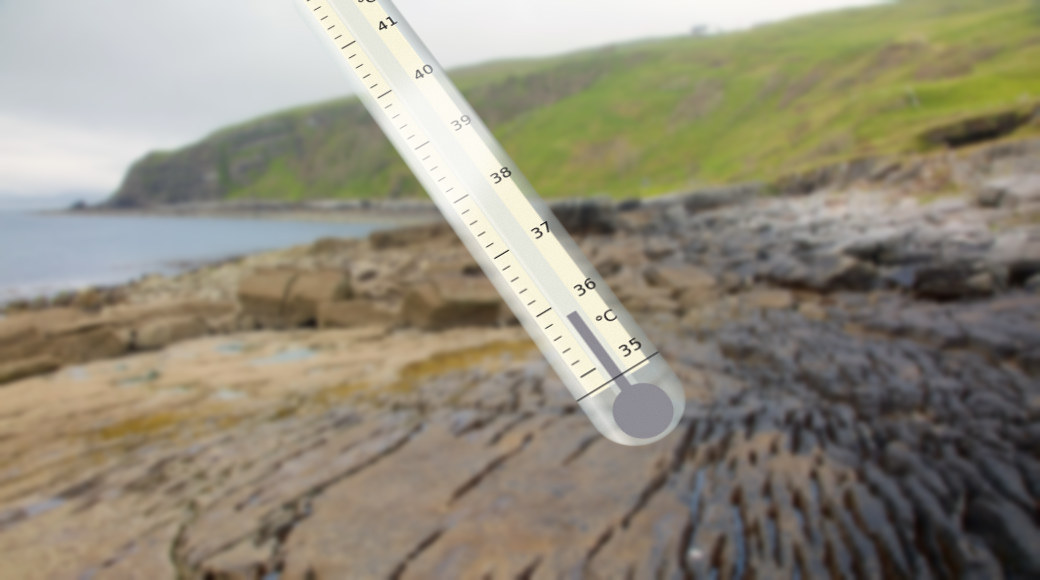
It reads 35.8 °C
